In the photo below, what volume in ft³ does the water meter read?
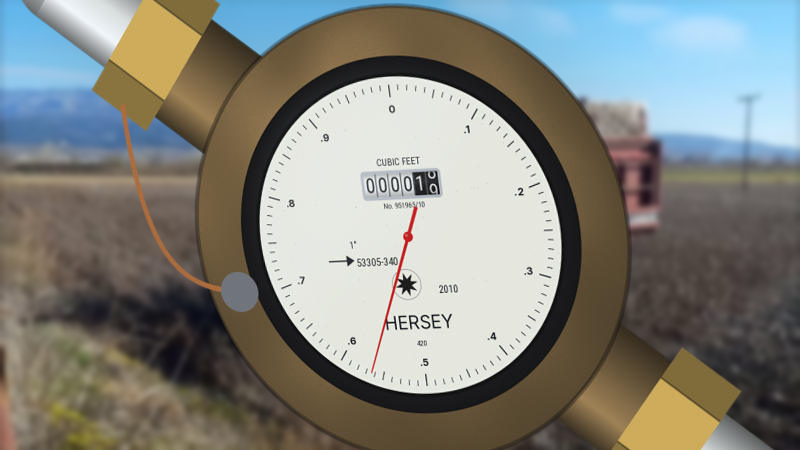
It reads 18.56 ft³
